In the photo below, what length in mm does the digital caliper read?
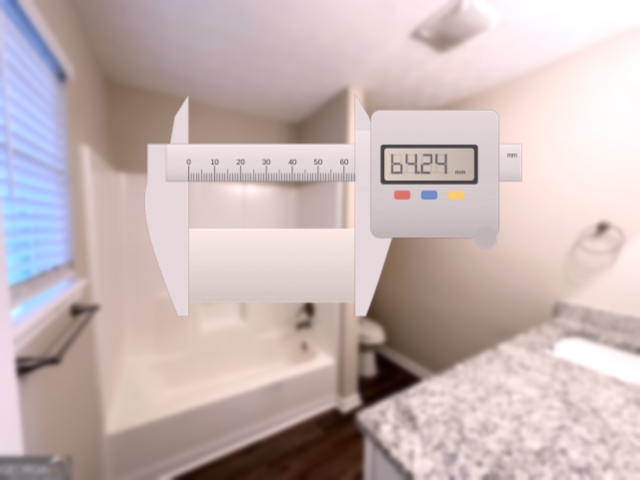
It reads 64.24 mm
